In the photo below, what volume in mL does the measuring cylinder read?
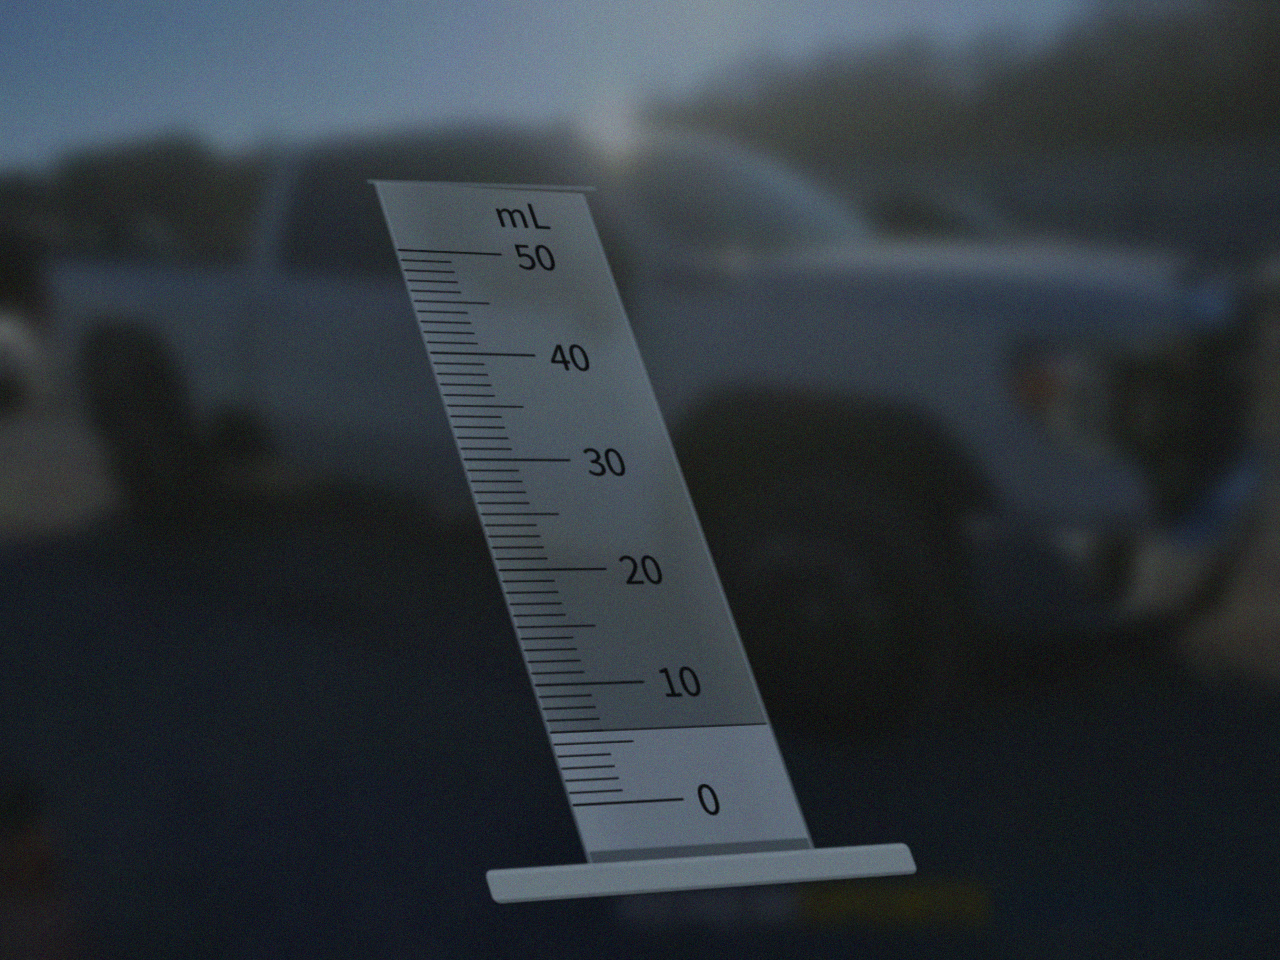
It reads 6 mL
